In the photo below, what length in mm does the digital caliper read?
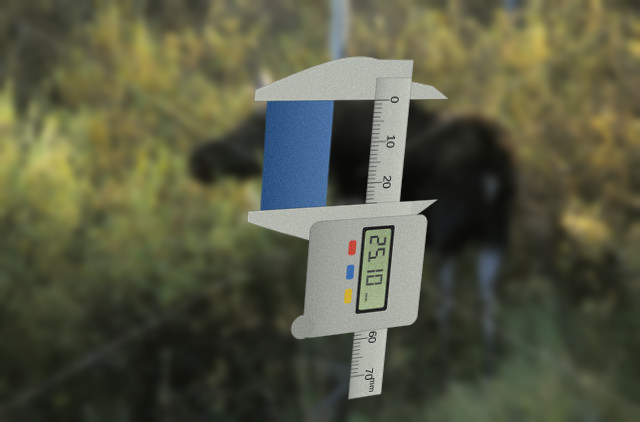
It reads 25.10 mm
